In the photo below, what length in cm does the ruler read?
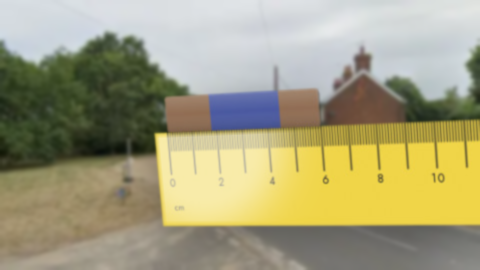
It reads 6 cm
